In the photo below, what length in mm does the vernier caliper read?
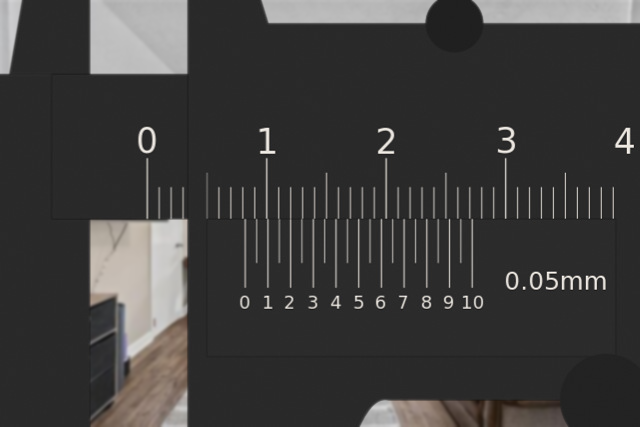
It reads 8.2 mm
